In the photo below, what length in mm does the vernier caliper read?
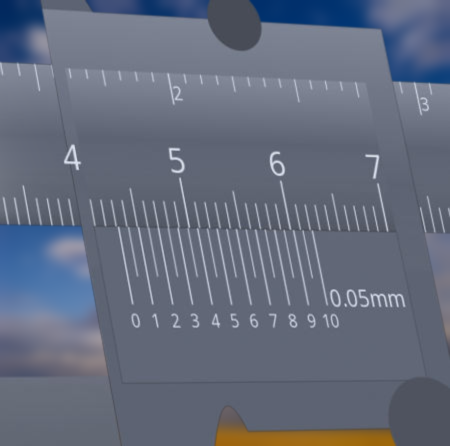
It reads 43.2 mm
